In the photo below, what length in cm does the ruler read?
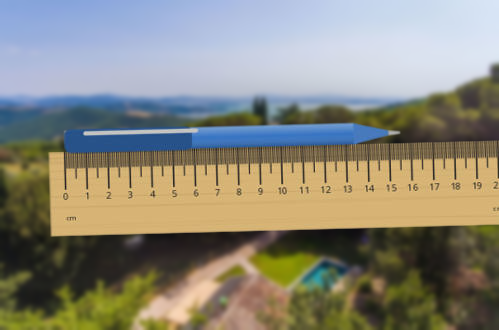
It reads 15.5 cm
